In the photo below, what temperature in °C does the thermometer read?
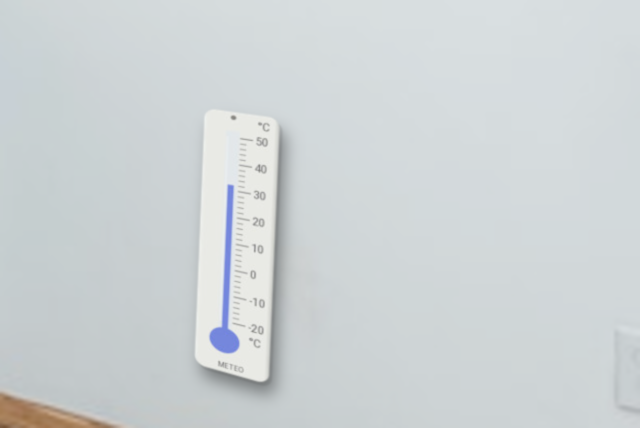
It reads 32 °C
